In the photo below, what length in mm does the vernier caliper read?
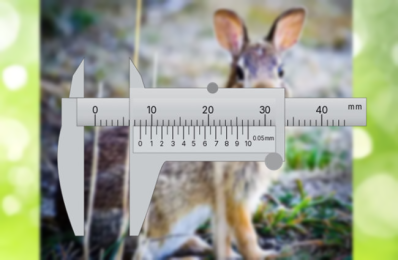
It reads 8.0 mm
